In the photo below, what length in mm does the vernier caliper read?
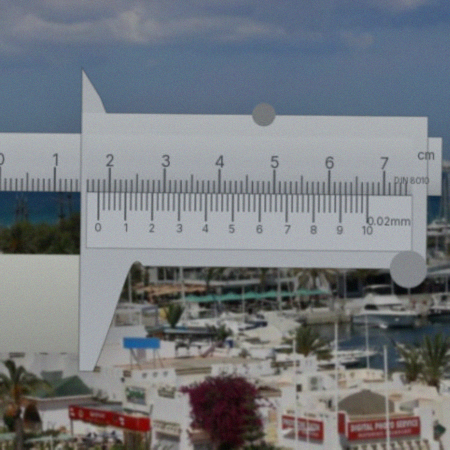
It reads 18.0 mm
